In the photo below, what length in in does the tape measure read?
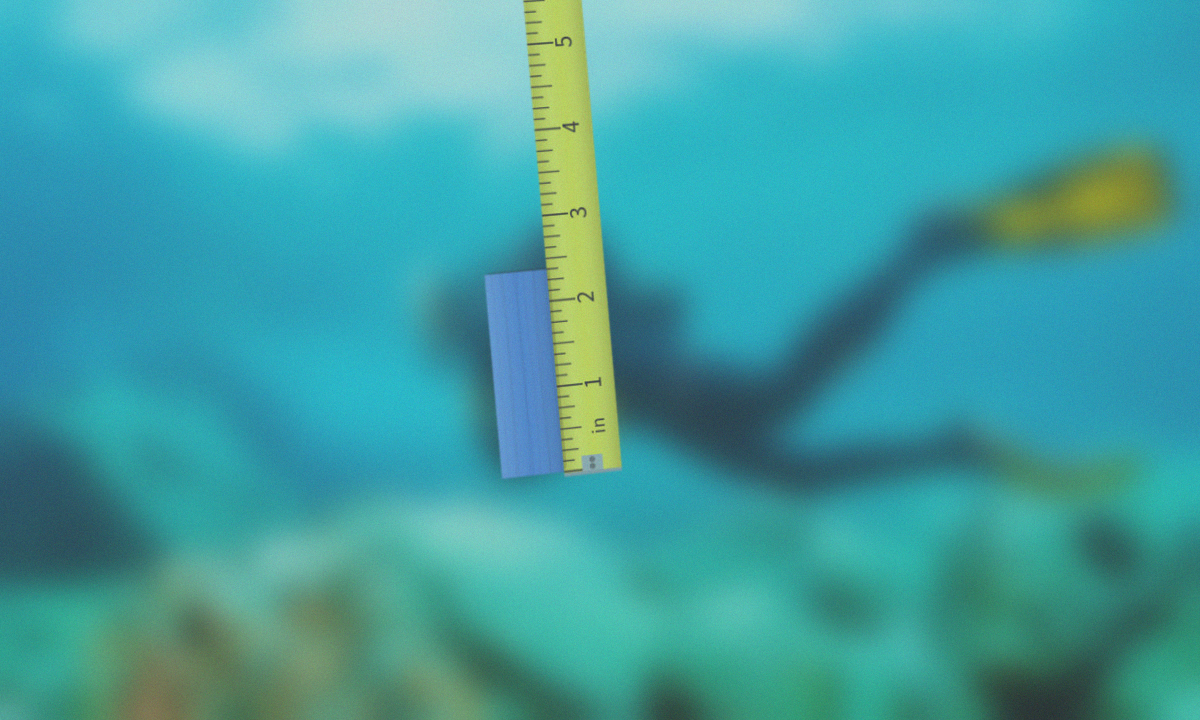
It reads 2.375 in
